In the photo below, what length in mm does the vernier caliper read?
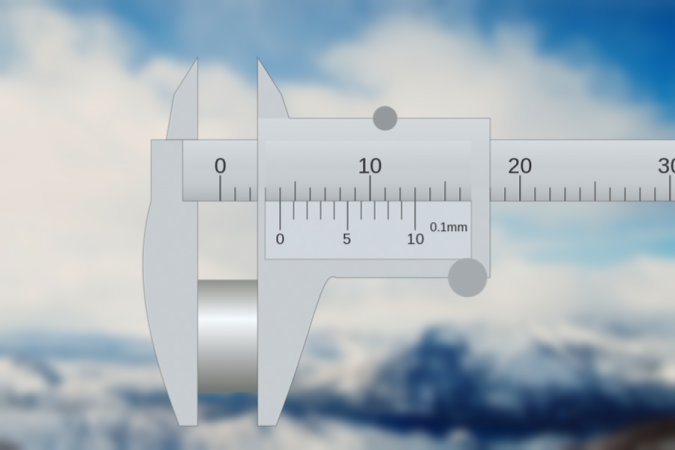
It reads 4.0 mm
